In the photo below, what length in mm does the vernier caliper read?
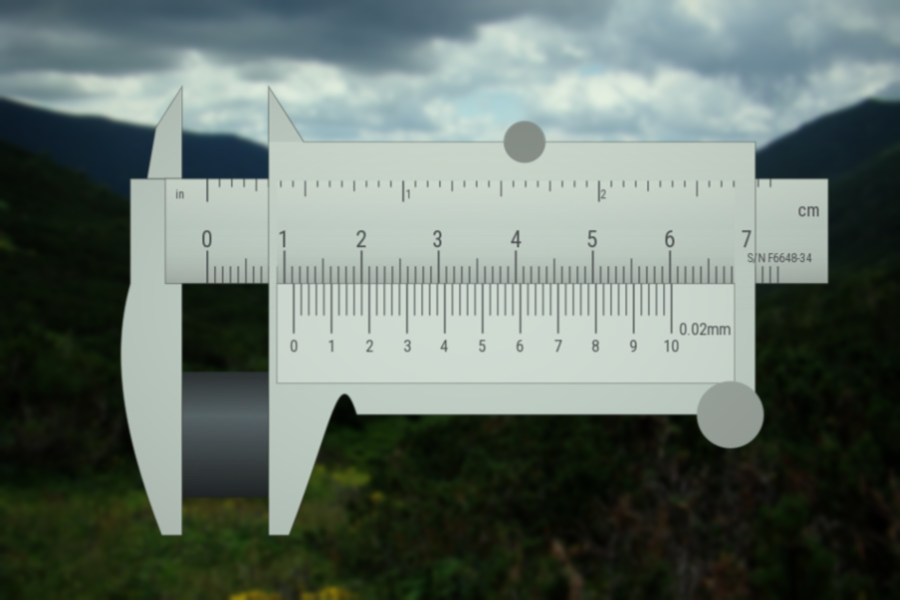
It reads 11.2 mm
